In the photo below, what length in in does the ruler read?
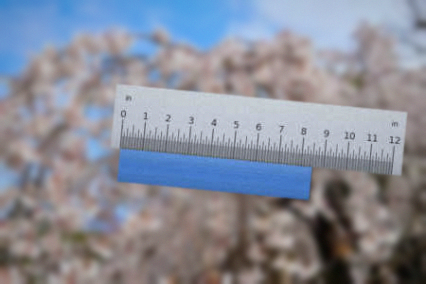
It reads 8.5 in
